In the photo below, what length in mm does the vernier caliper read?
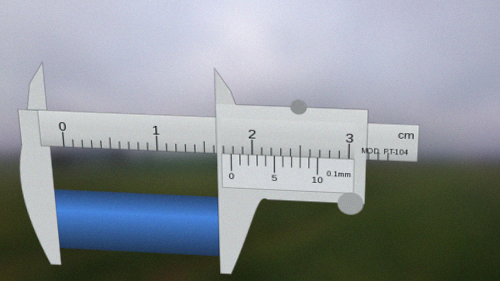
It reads 17.8 mm
